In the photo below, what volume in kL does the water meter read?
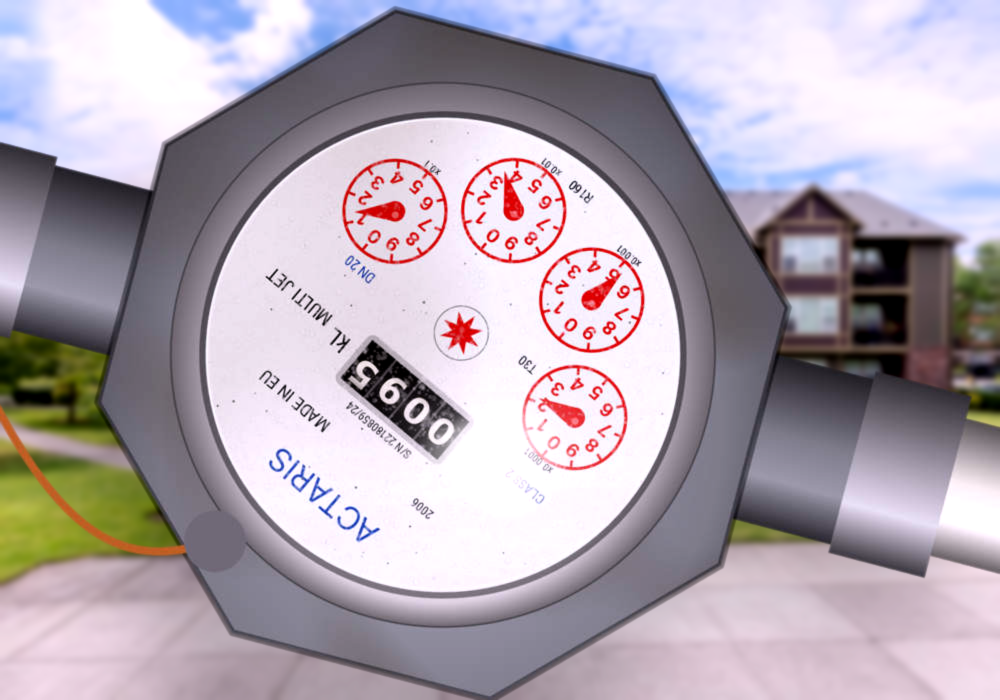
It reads 95.1352 kL
